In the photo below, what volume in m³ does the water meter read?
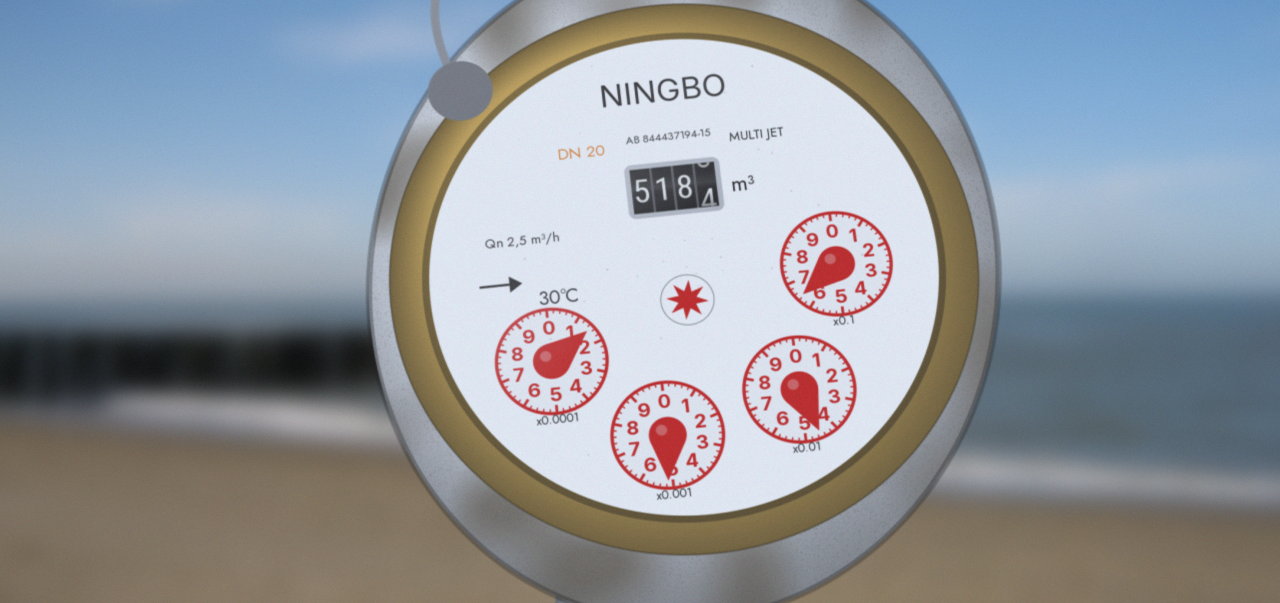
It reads 5183.6451 m³
